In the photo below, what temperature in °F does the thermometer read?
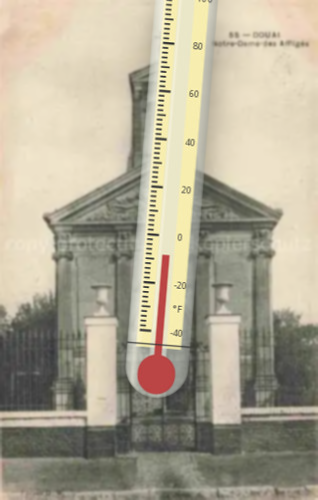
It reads -8 °F
